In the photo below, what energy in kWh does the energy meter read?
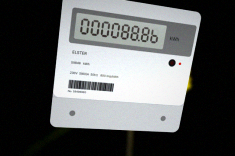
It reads 88.86 kWh
